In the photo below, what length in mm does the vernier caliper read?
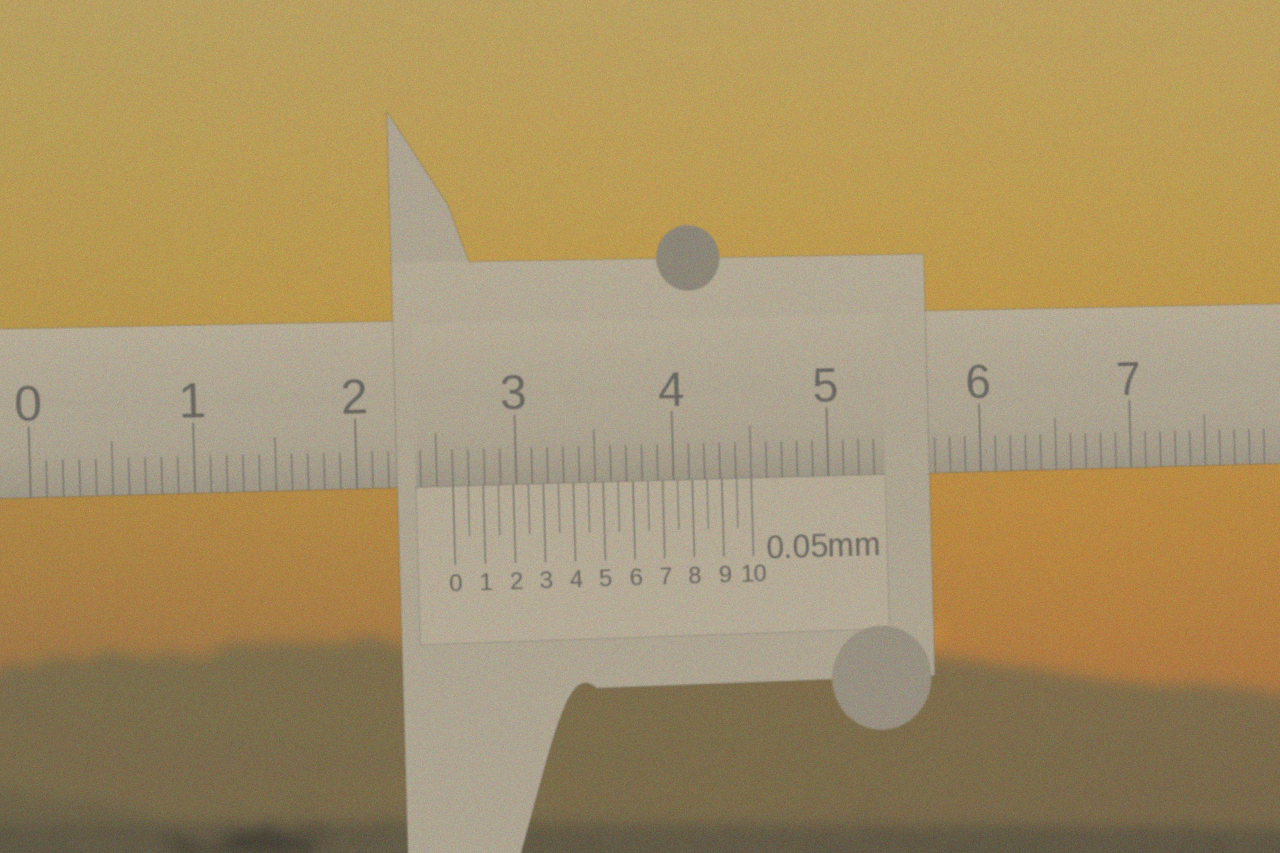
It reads 26.0 mm
